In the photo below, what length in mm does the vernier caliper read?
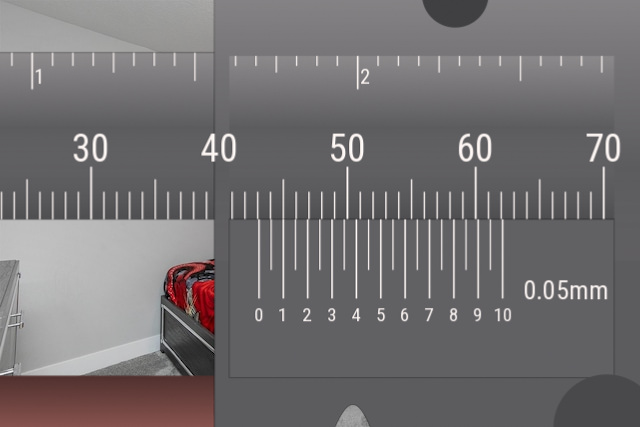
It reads 43.1 mm
